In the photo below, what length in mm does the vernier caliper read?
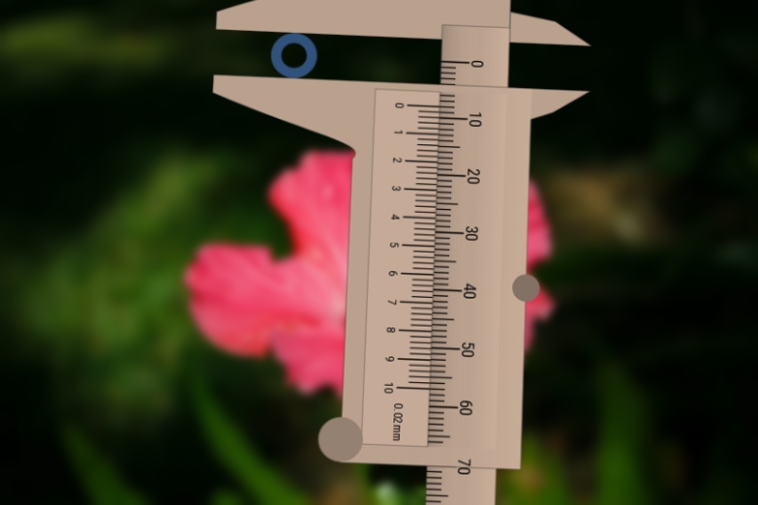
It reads 8.0 mm
